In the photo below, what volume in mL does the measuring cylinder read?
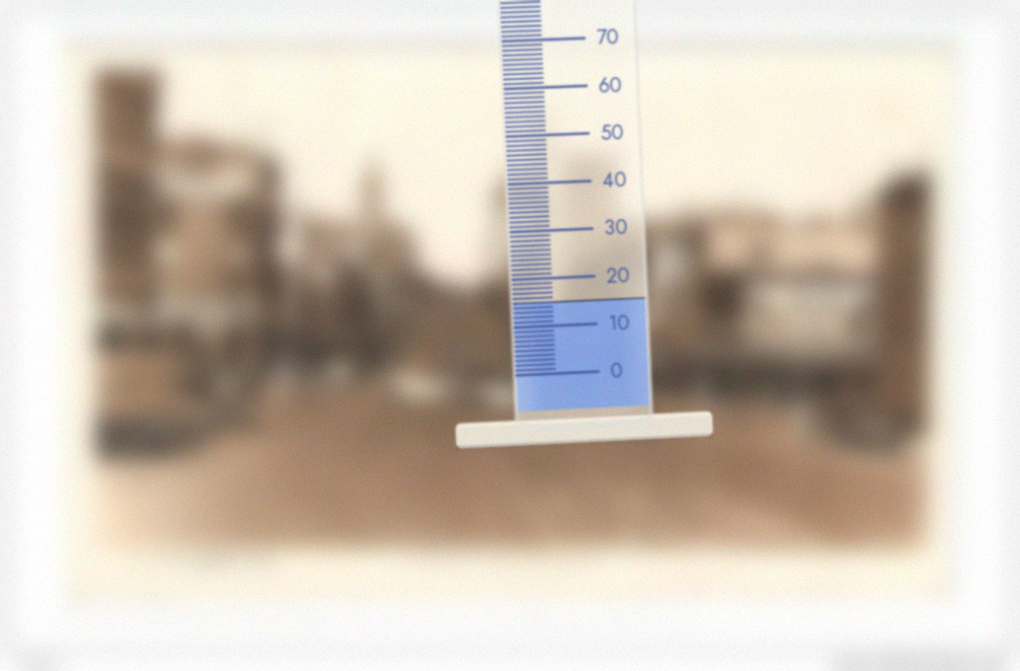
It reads 15 mL
